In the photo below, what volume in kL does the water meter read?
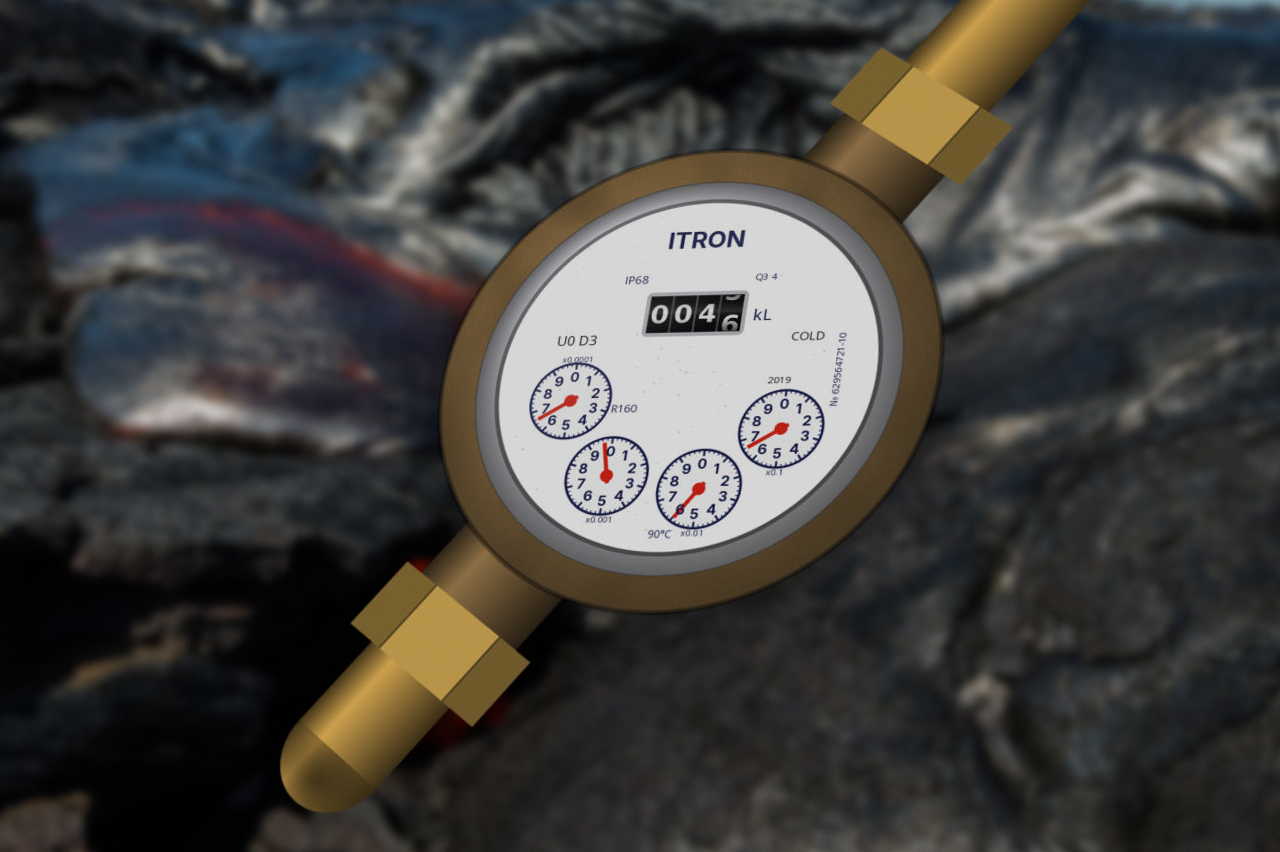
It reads 45.6596 kL
